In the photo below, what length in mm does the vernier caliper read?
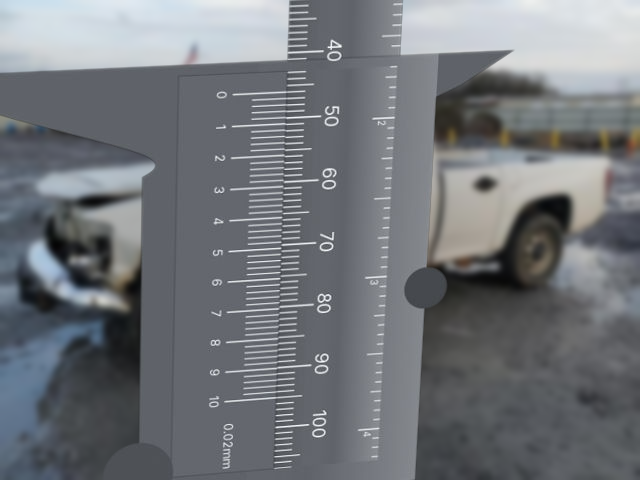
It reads 46.0 mm
